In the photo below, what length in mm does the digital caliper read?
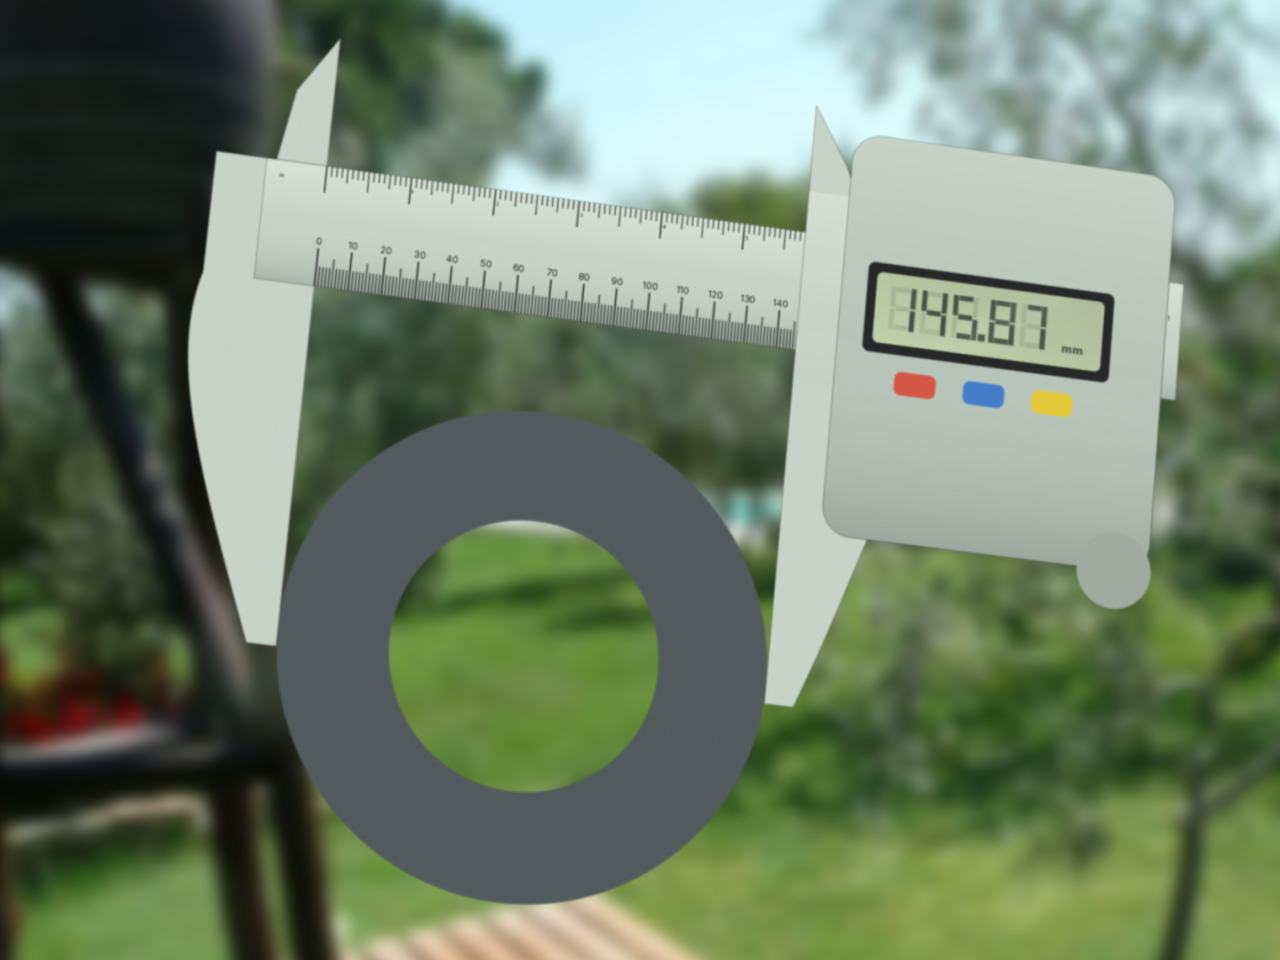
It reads 145.87 mm
